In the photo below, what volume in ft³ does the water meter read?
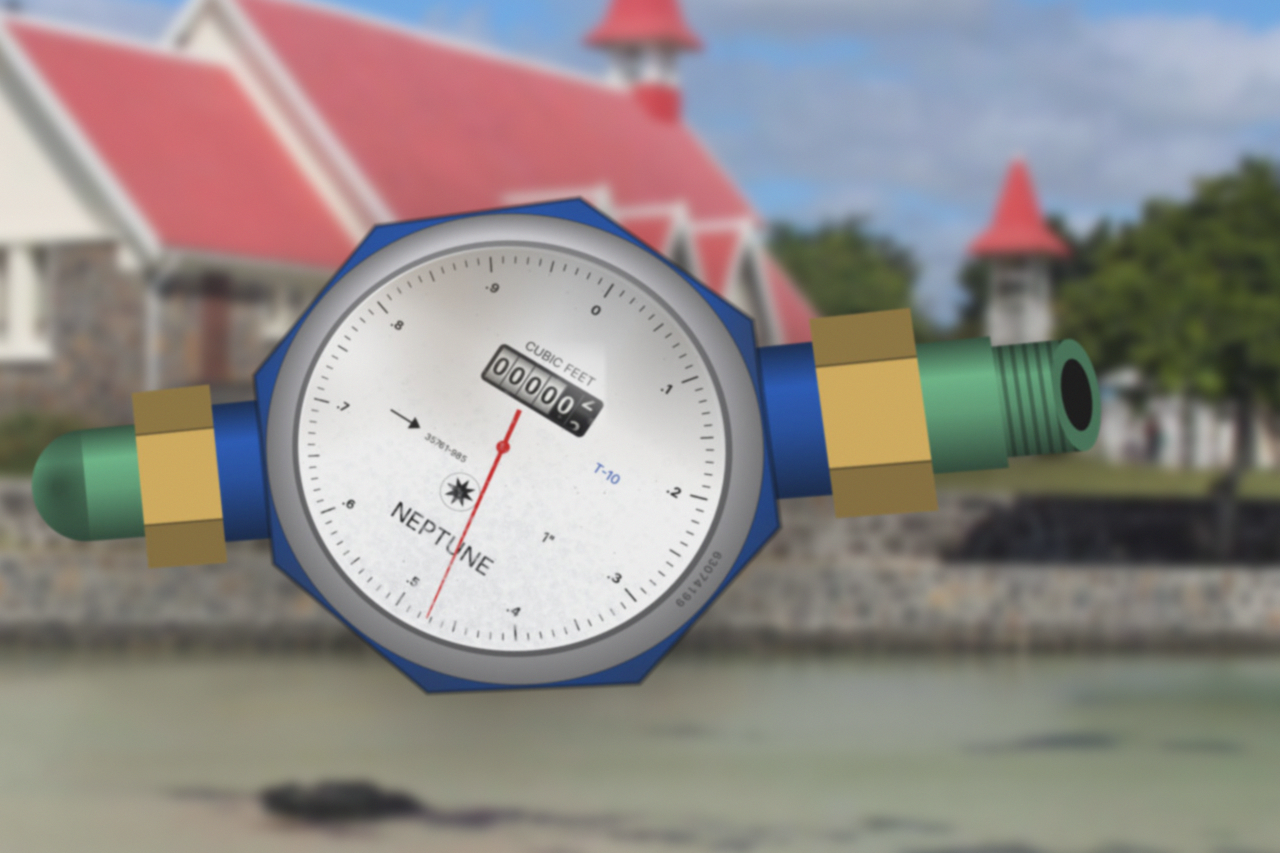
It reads 2.47 ft³
